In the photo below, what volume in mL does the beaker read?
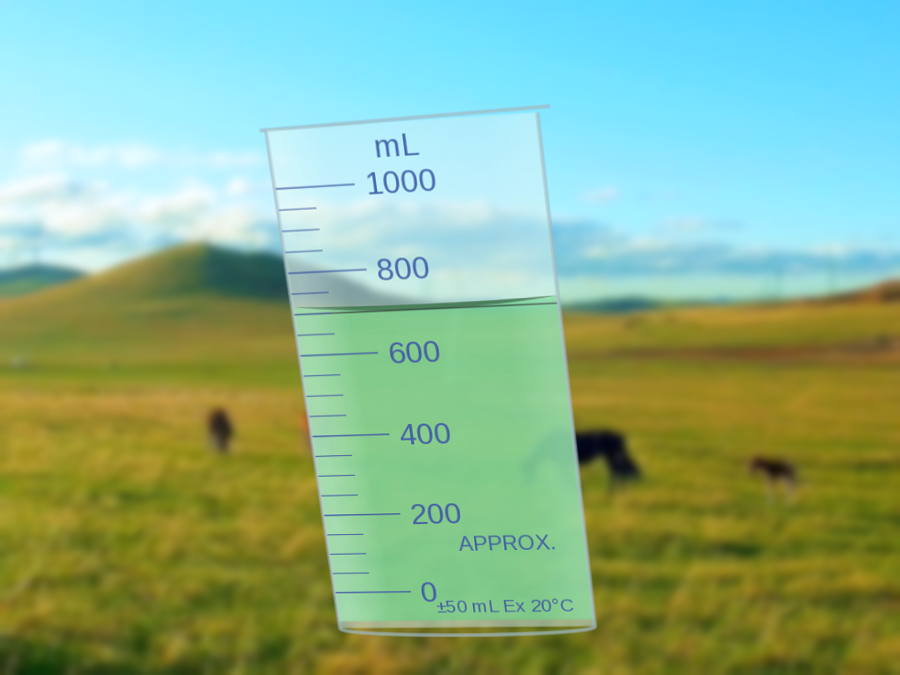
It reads 700 mL
